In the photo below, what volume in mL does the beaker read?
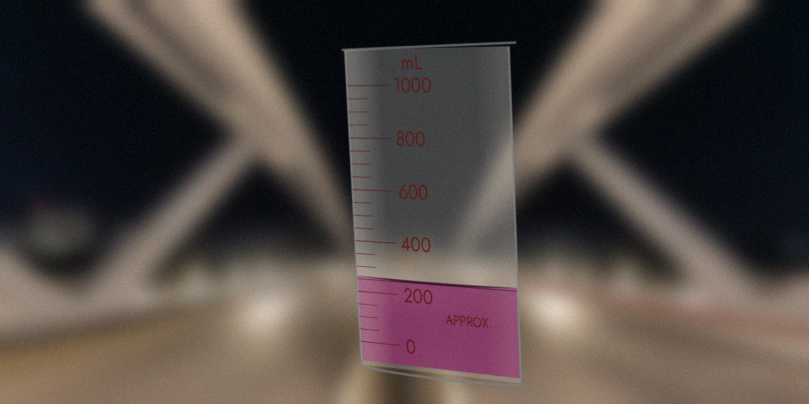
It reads 250 mL
